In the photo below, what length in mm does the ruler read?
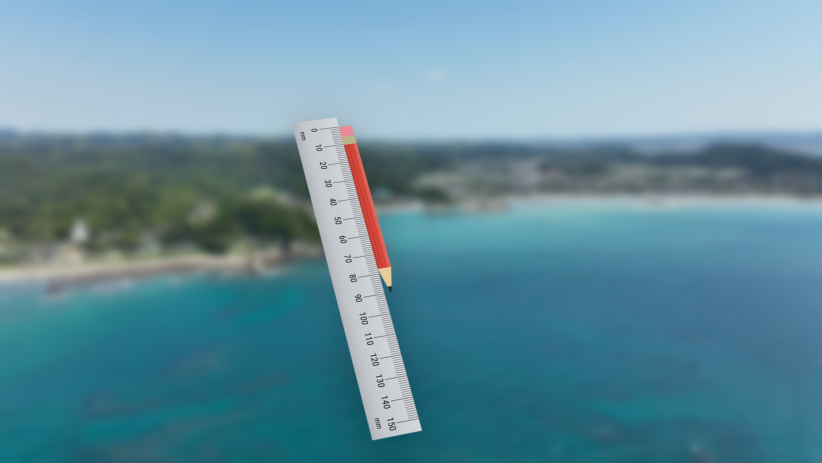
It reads 90 mm
